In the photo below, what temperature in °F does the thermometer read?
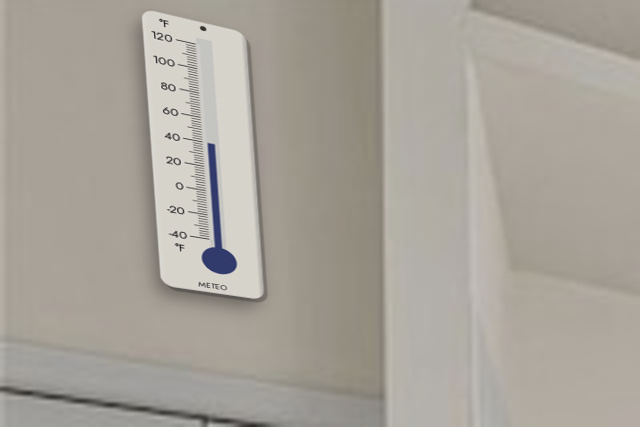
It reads 40 °F
